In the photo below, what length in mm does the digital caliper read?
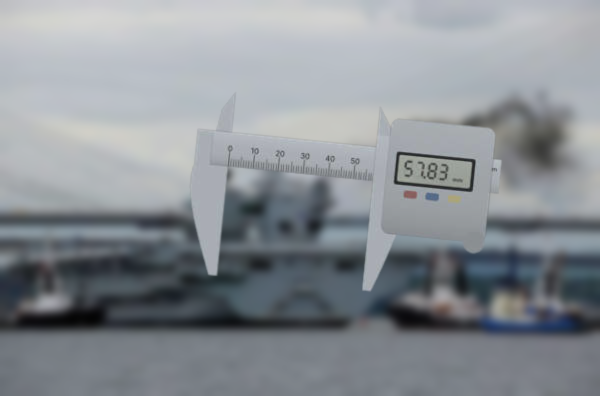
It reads 57.83 mm
